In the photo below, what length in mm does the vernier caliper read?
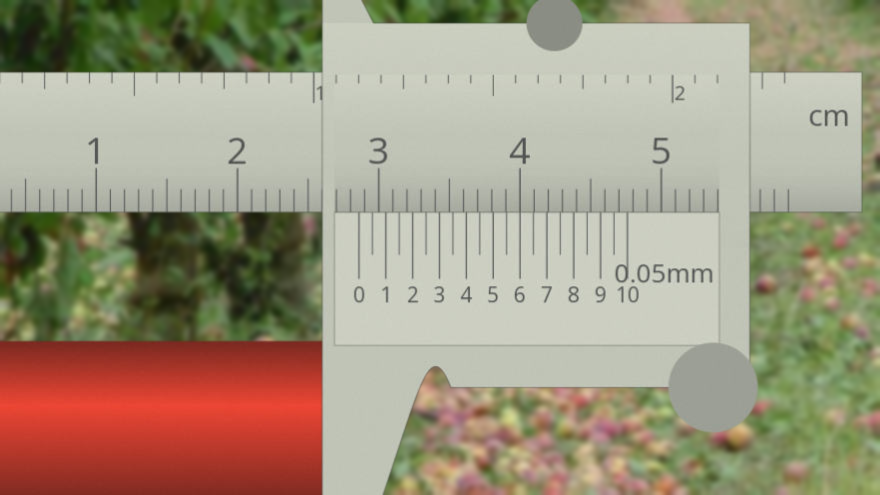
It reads 28.6 mm
